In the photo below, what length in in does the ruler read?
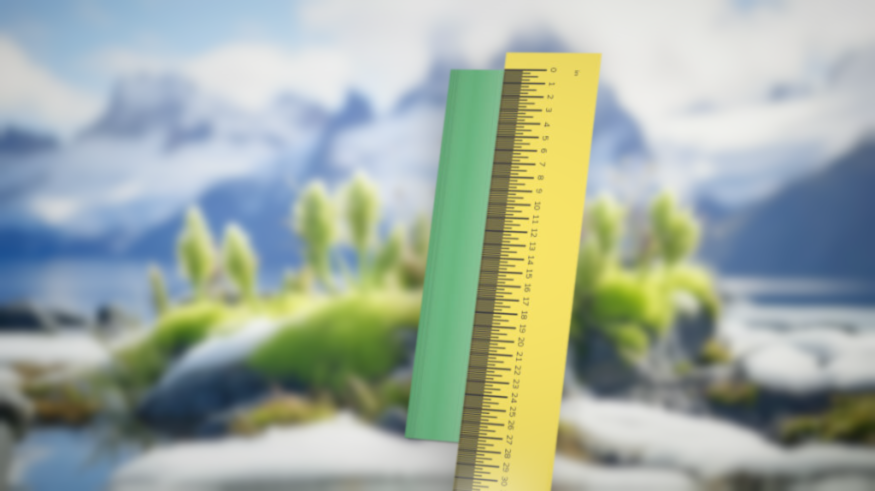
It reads 27.5 in
